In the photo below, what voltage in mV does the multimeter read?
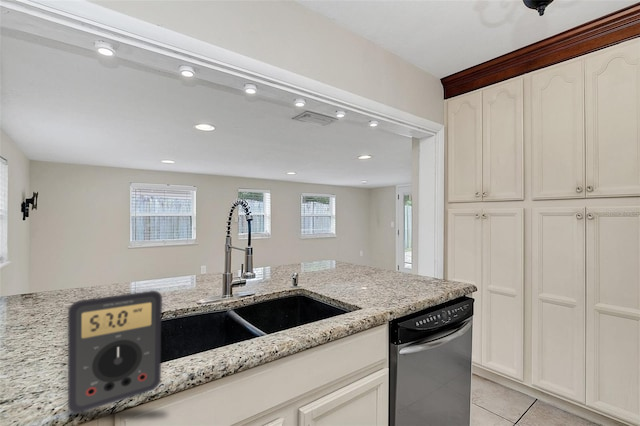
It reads 57.0 mV
